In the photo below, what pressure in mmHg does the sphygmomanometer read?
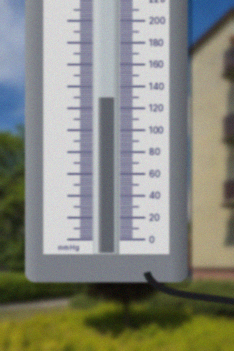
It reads 130 mmHg
